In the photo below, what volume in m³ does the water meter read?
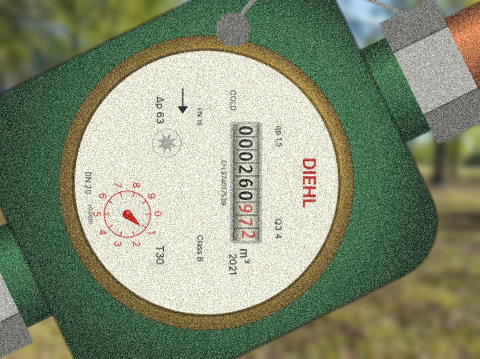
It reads 260.9721 m³
